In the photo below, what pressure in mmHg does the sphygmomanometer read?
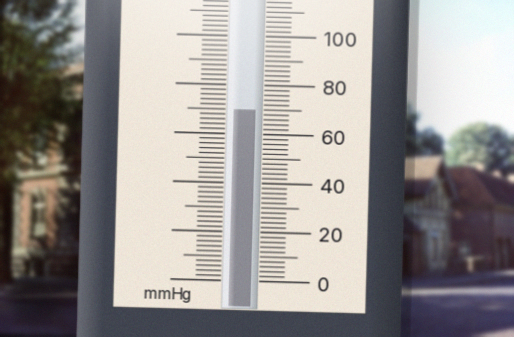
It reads 70 mmHg
